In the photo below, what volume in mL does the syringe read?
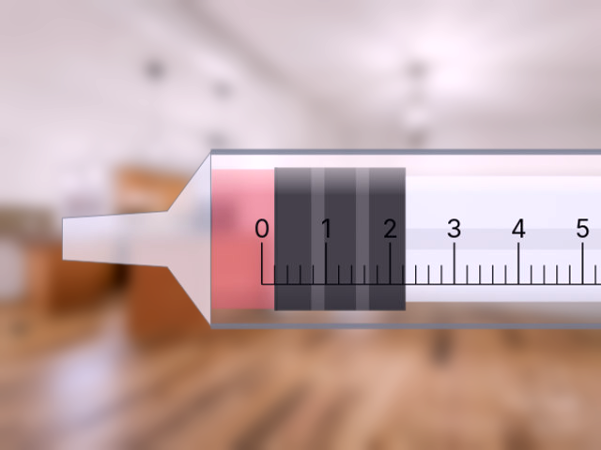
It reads 0.2 mL
